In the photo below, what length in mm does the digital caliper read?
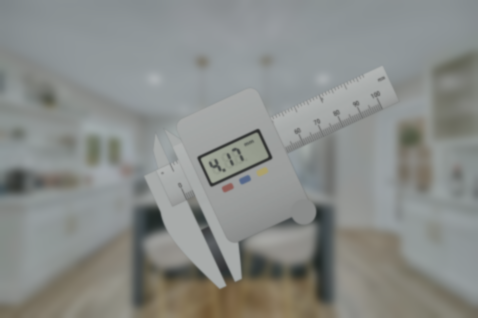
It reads 4.17 mm
